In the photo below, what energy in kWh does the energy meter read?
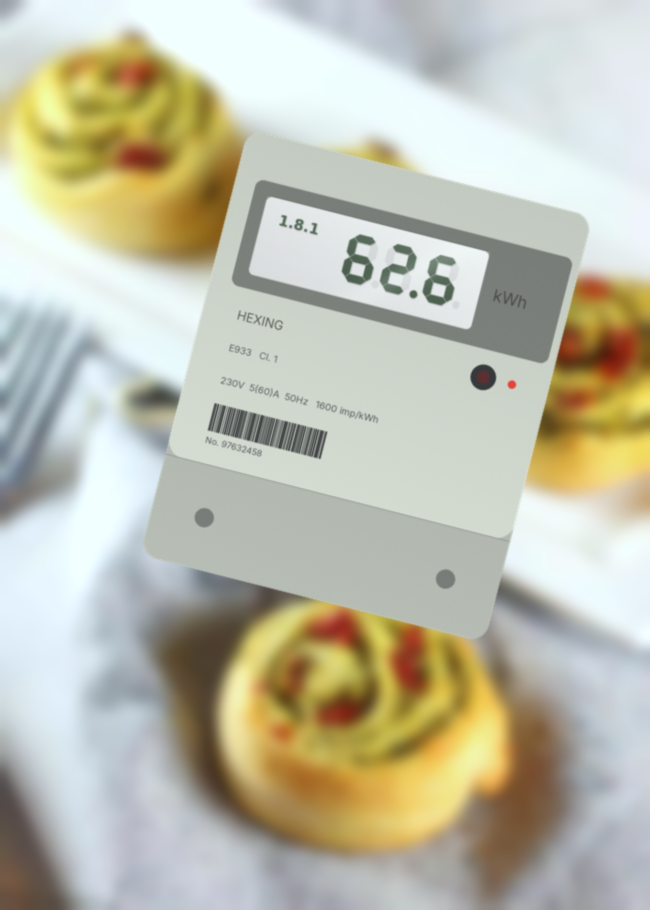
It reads 62.6 kWh
